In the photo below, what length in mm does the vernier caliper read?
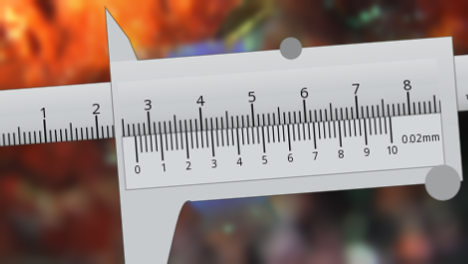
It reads 27.2 mm
